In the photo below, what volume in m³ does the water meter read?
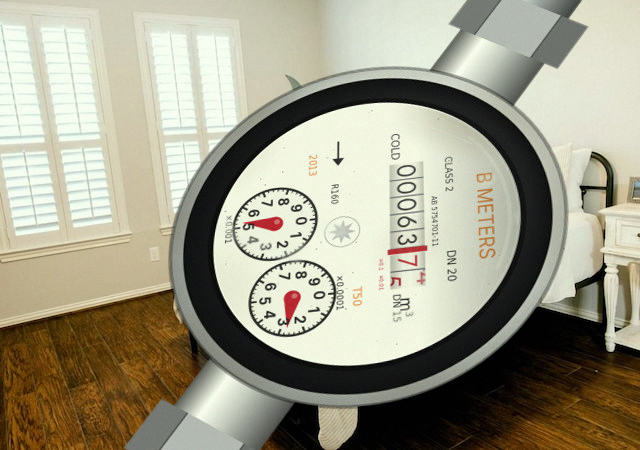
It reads 63.7452 m³
